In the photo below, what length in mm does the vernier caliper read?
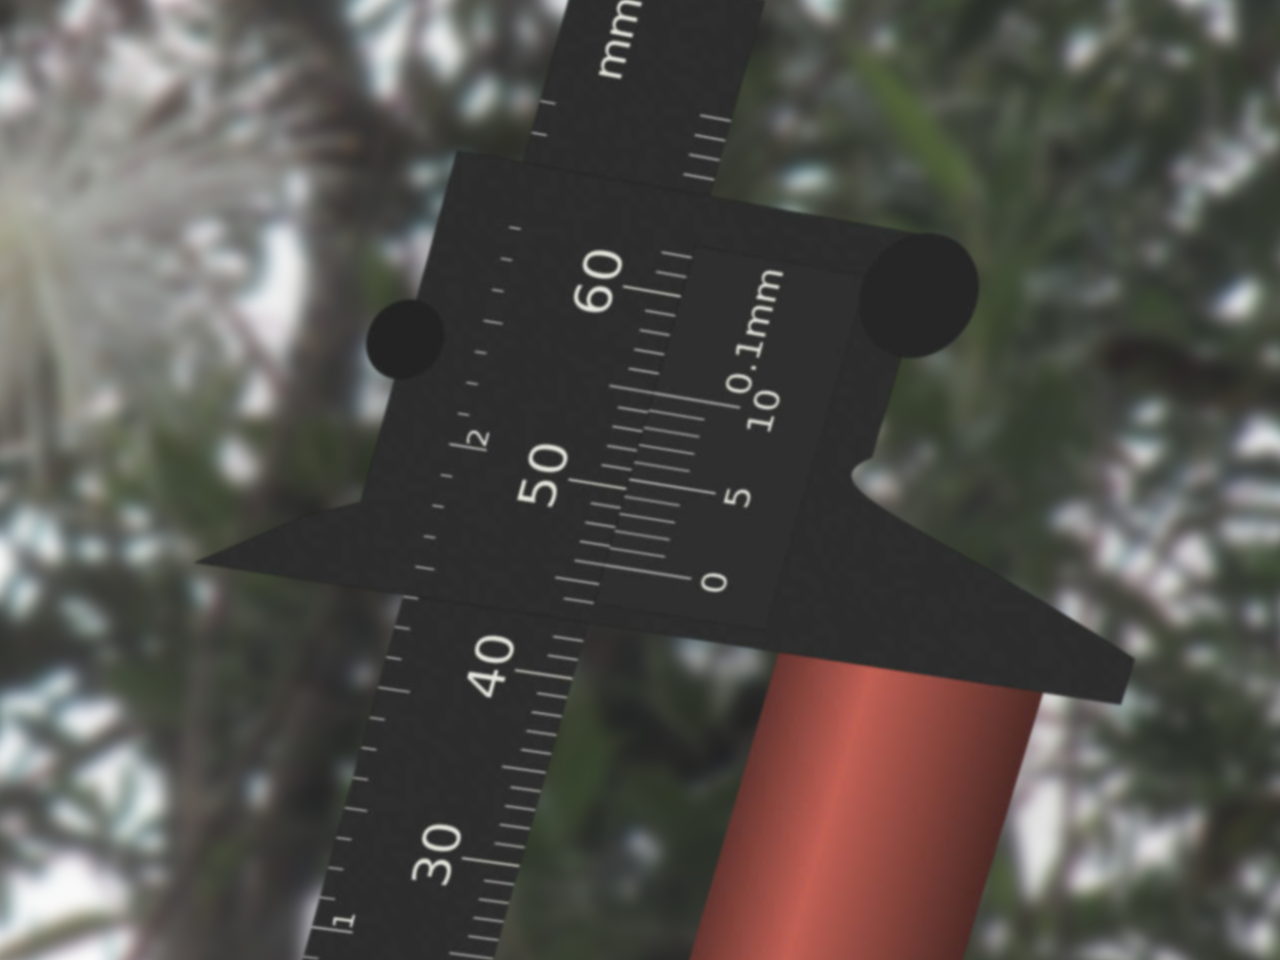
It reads 46.0 mm
